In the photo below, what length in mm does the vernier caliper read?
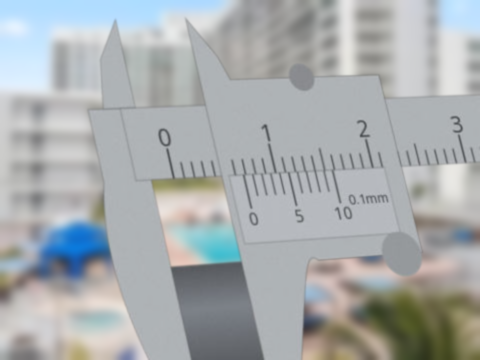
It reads 6.8 mm
